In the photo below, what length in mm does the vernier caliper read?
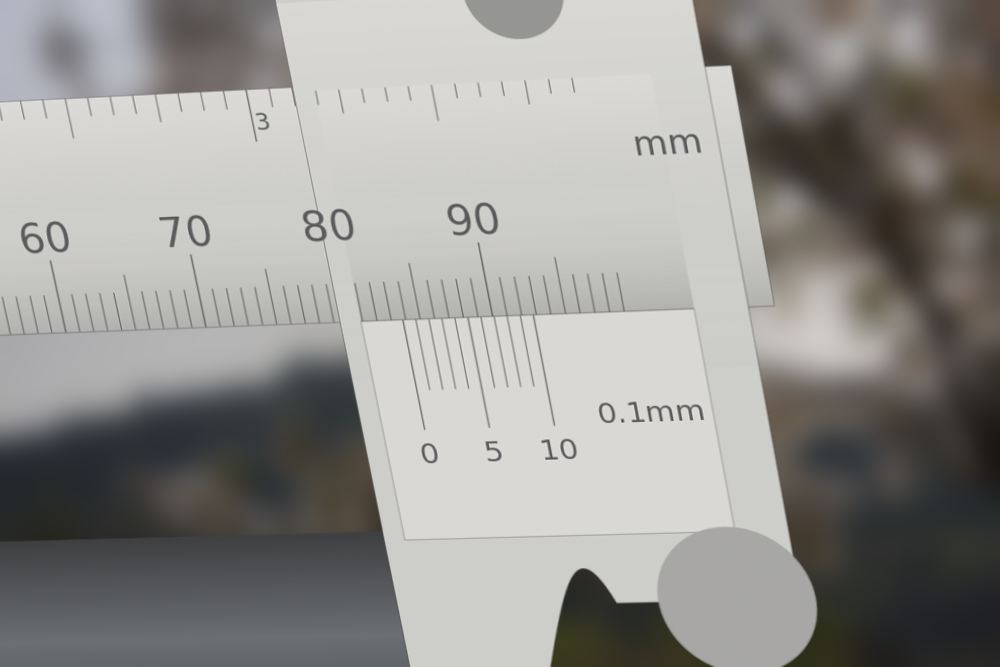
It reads 83.8 mm
